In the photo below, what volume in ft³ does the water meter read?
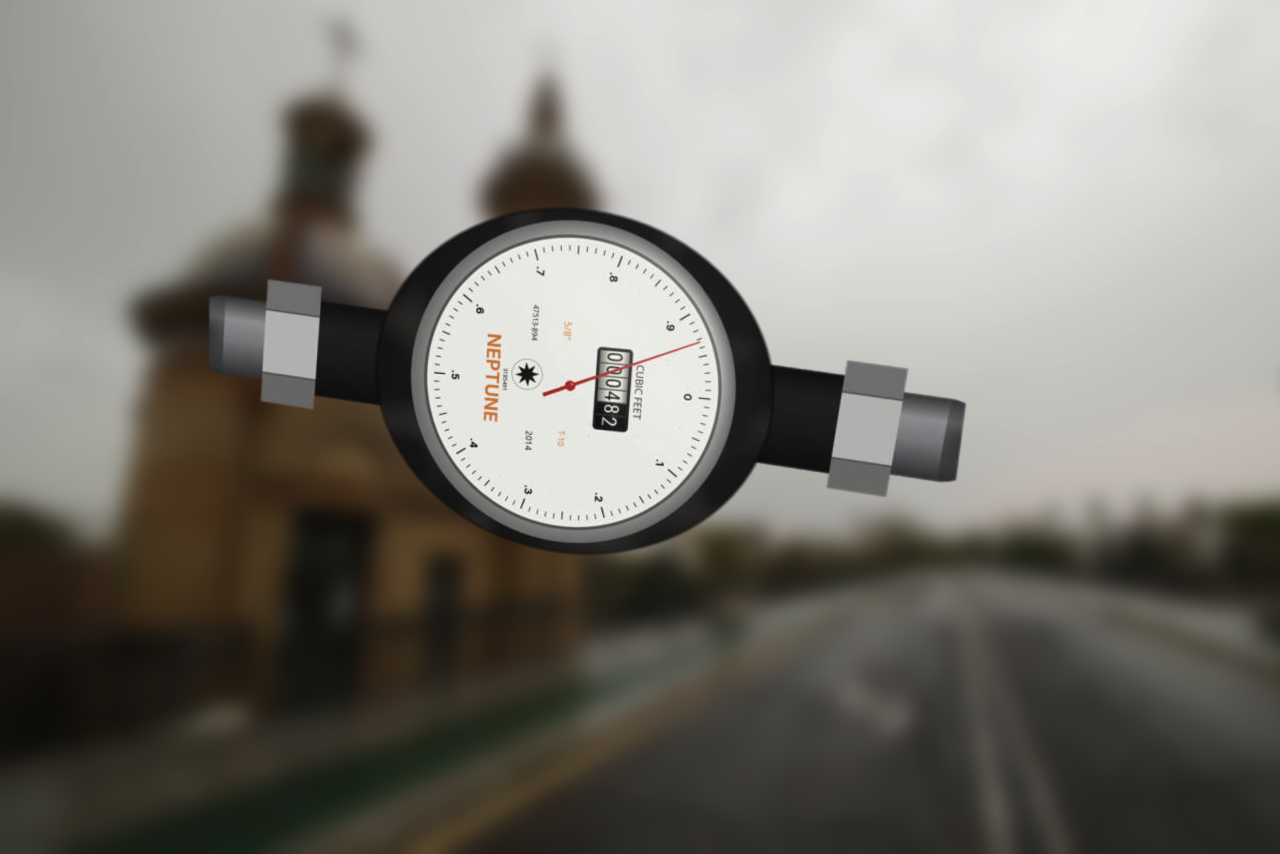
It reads 481.93 ft³
